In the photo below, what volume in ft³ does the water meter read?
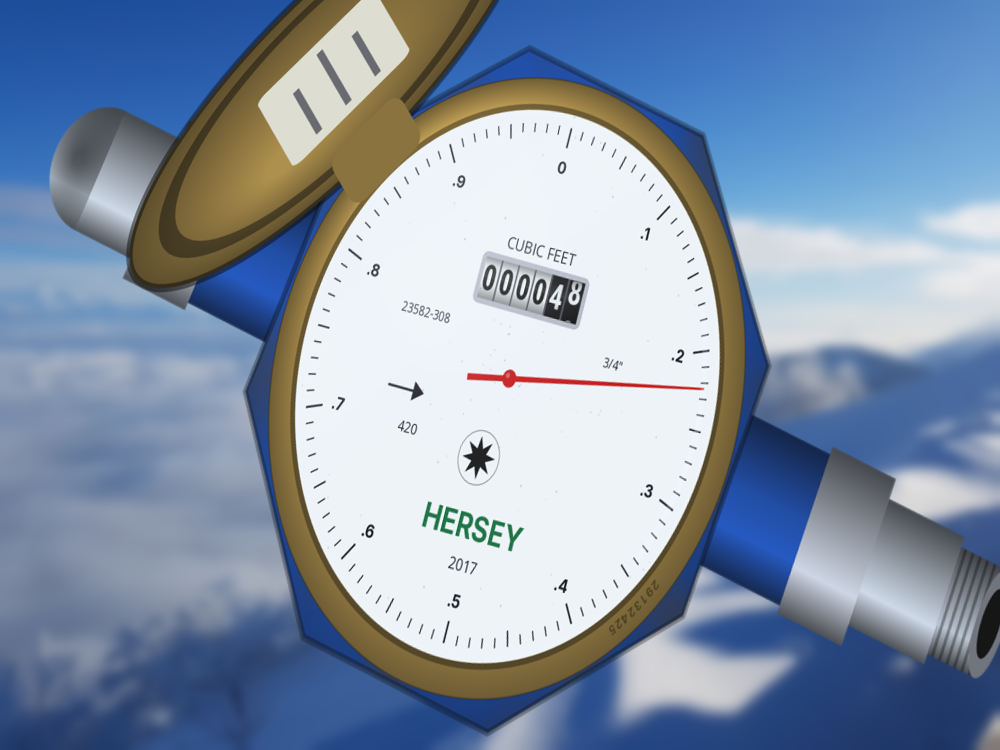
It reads 48.22 ft³
